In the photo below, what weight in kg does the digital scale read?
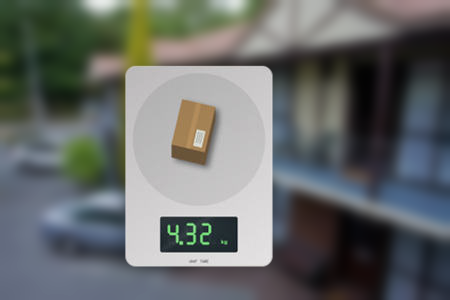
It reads 4.32 kg
